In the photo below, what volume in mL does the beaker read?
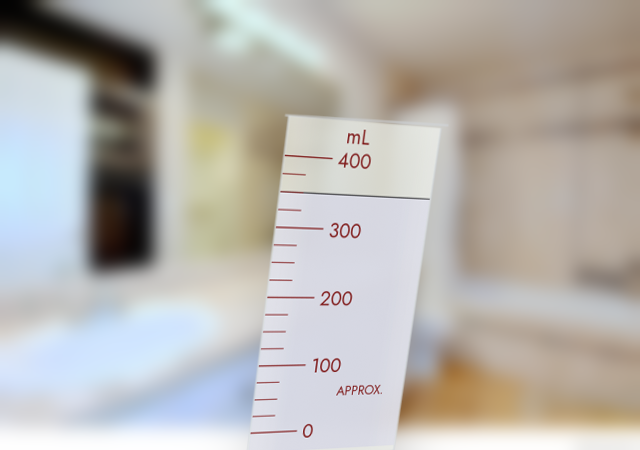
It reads 350 mL
